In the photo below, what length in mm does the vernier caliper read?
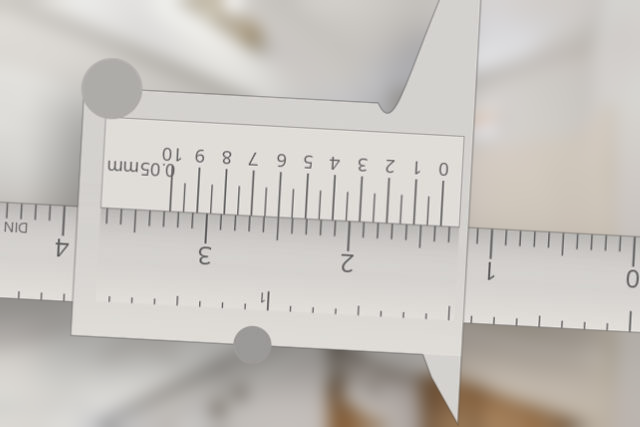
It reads 13.6 mm
